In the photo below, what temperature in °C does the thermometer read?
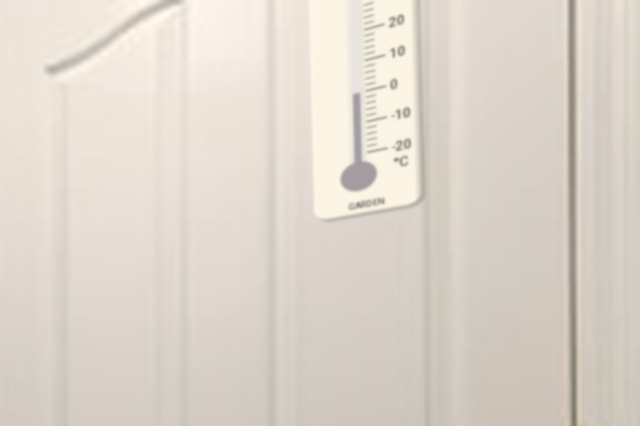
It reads 0 °C
